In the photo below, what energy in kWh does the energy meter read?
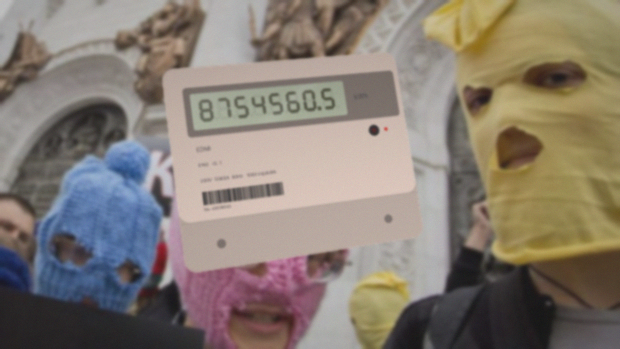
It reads 8754560.5 kWh
